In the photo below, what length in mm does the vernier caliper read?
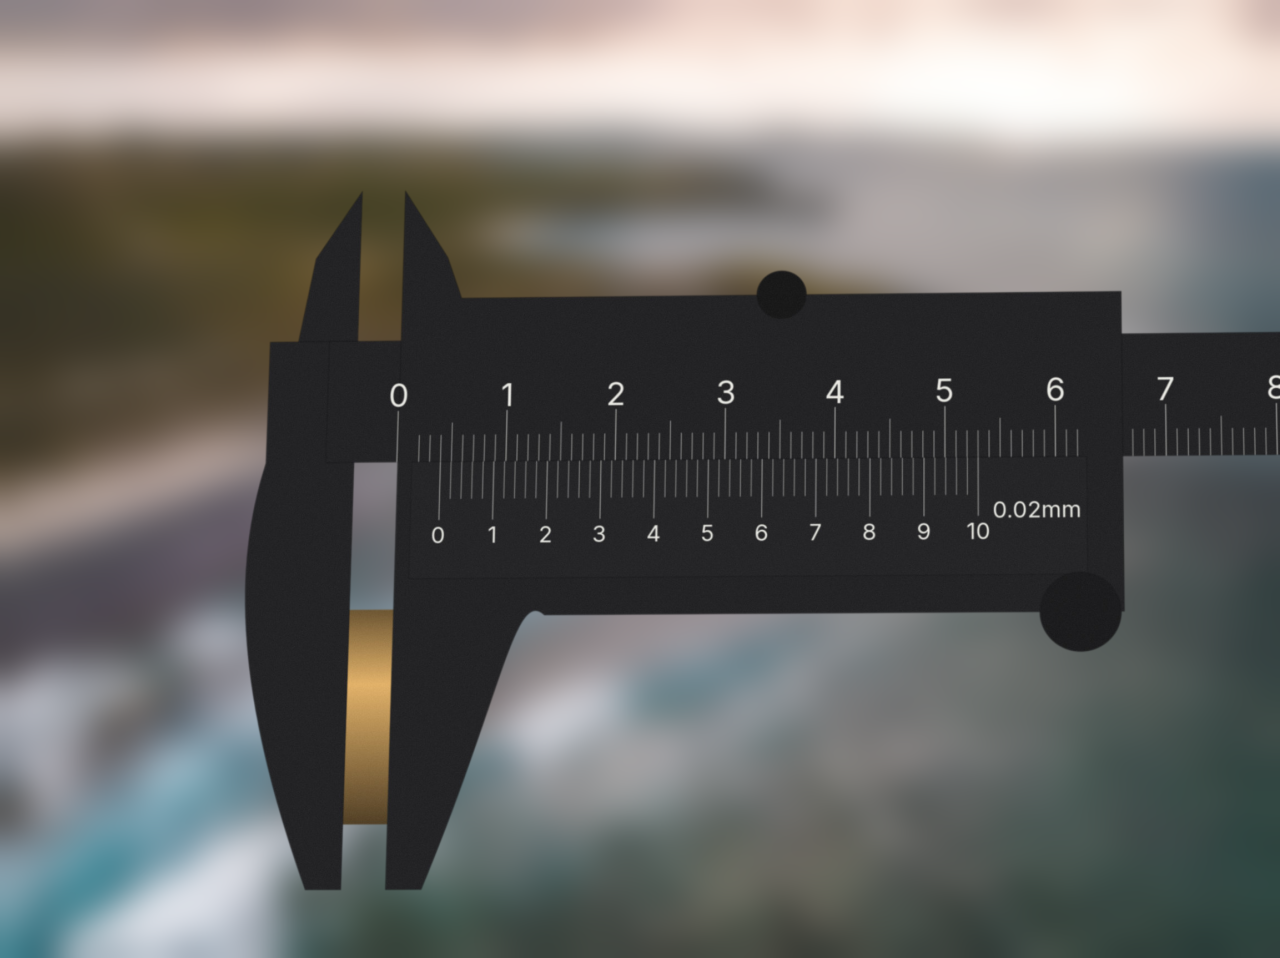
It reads 4.0 mm
